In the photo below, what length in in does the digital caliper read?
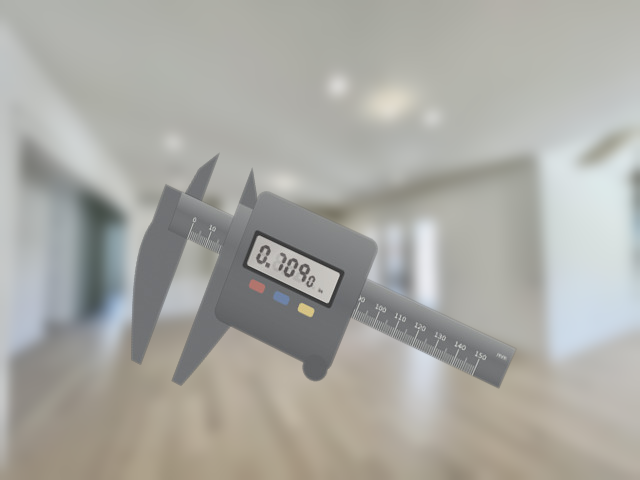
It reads 0.7090 in
